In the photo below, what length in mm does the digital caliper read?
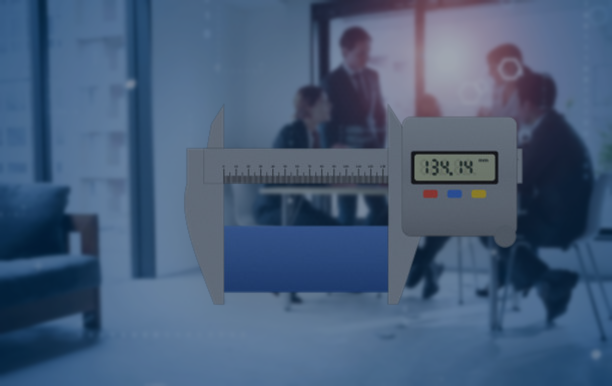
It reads 134.14 mm
